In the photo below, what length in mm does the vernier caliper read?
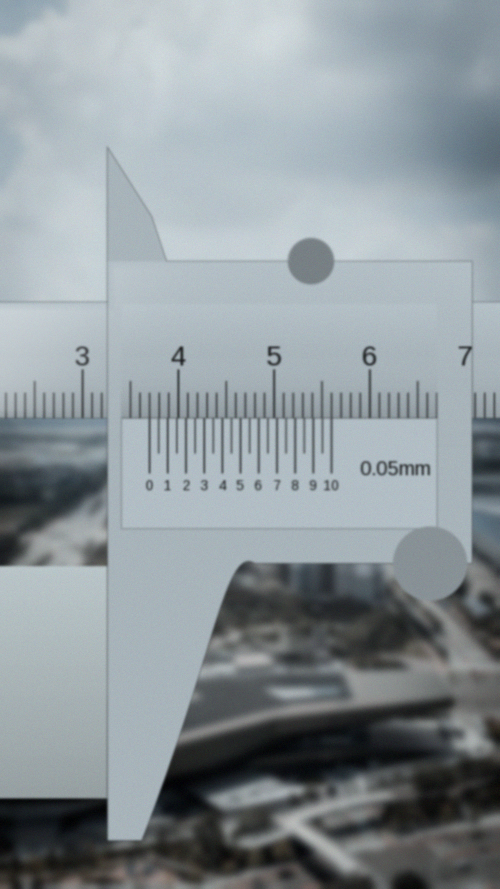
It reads 37.0 mm
